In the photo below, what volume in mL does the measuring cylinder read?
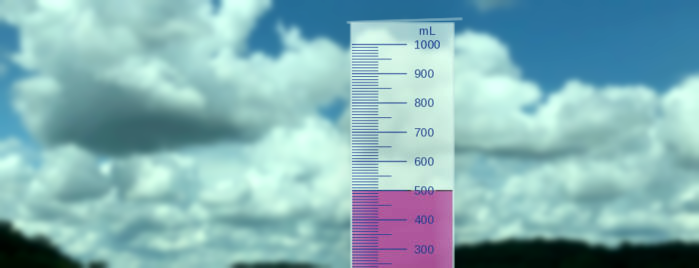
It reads 500 mL
